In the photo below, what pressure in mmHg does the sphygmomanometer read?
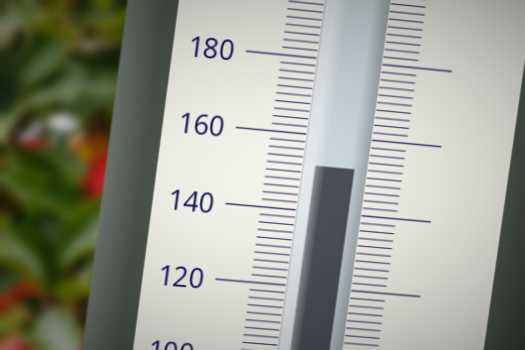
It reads 152 mmHg
